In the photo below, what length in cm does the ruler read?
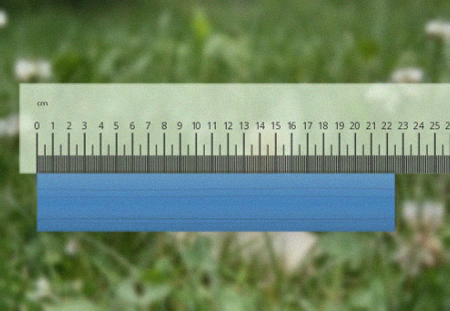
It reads 22.5 cm
